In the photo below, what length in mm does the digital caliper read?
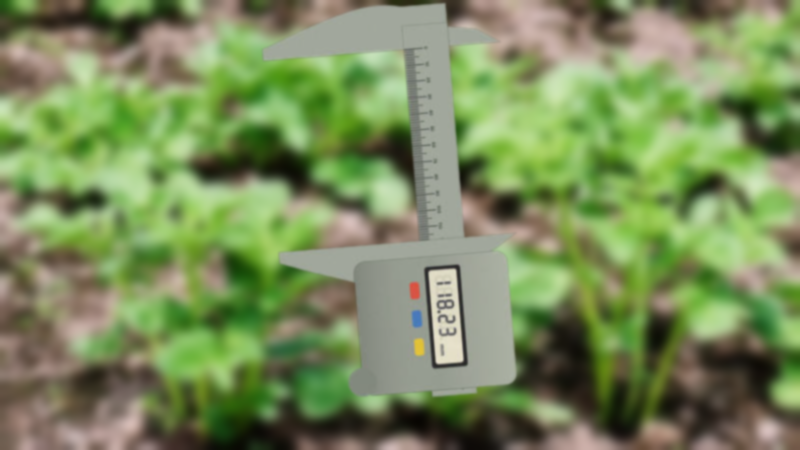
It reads 118.23 mm
